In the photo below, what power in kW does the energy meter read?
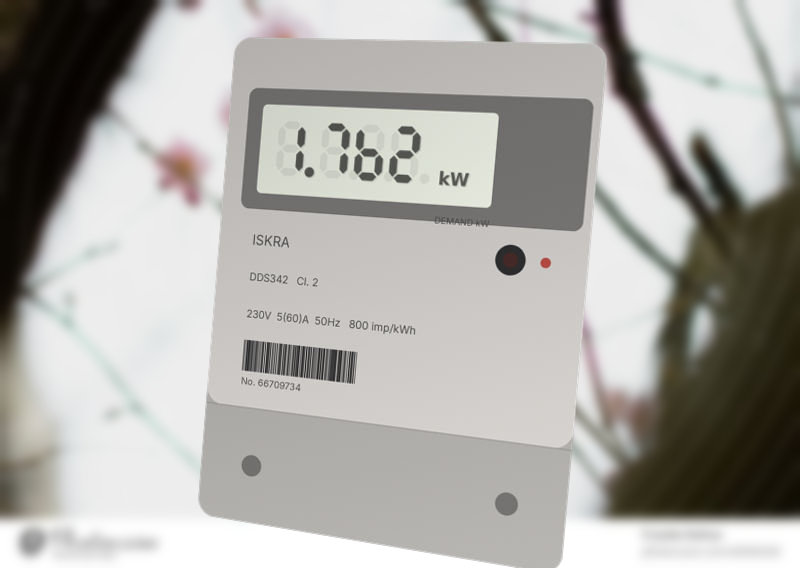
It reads 1.762 kW
